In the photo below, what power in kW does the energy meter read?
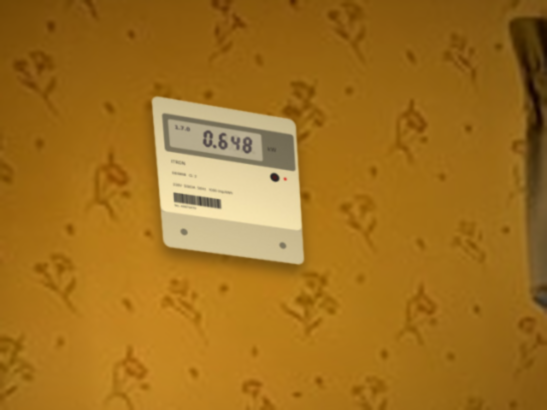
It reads 0.648 kW
